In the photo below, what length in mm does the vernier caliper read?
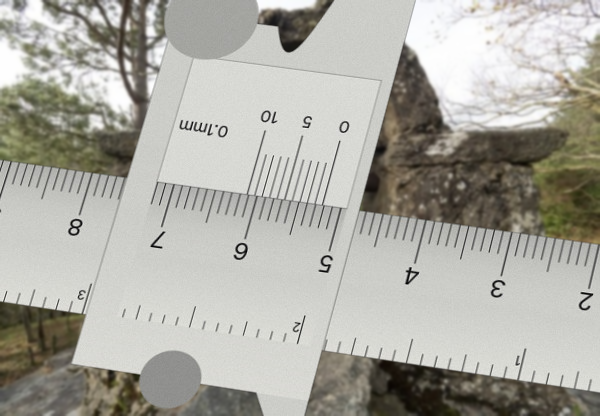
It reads 52.2 mm
